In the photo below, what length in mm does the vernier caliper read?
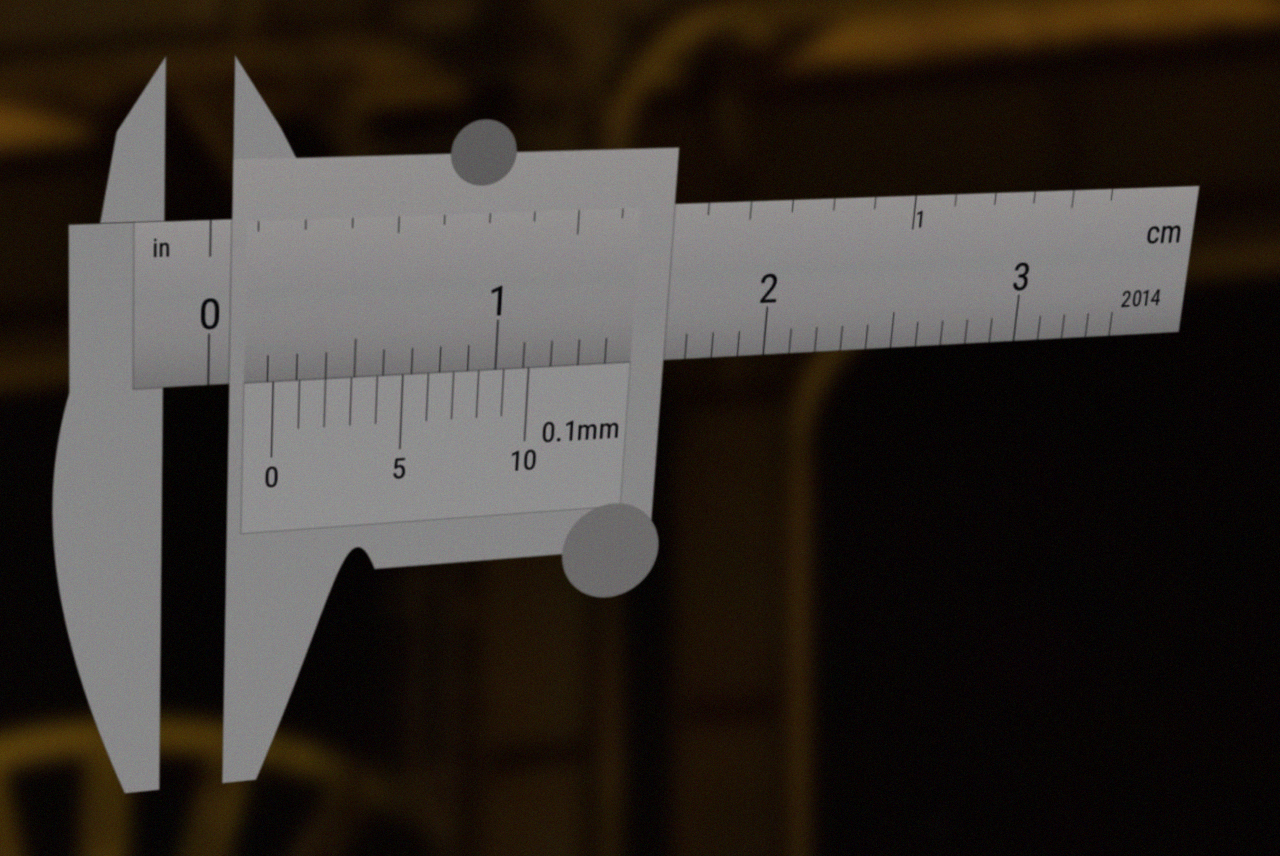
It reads 2.2 mm
